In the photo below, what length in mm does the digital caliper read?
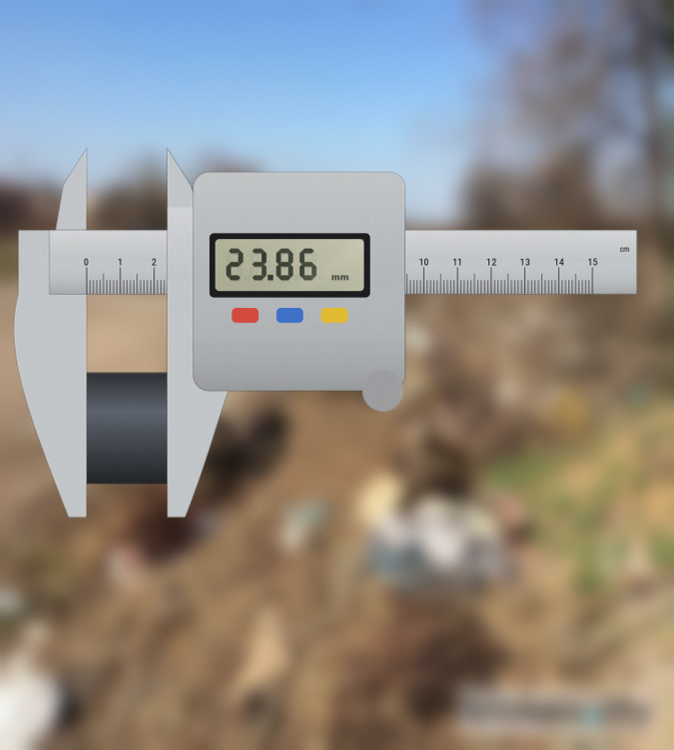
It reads 23.86 mm
